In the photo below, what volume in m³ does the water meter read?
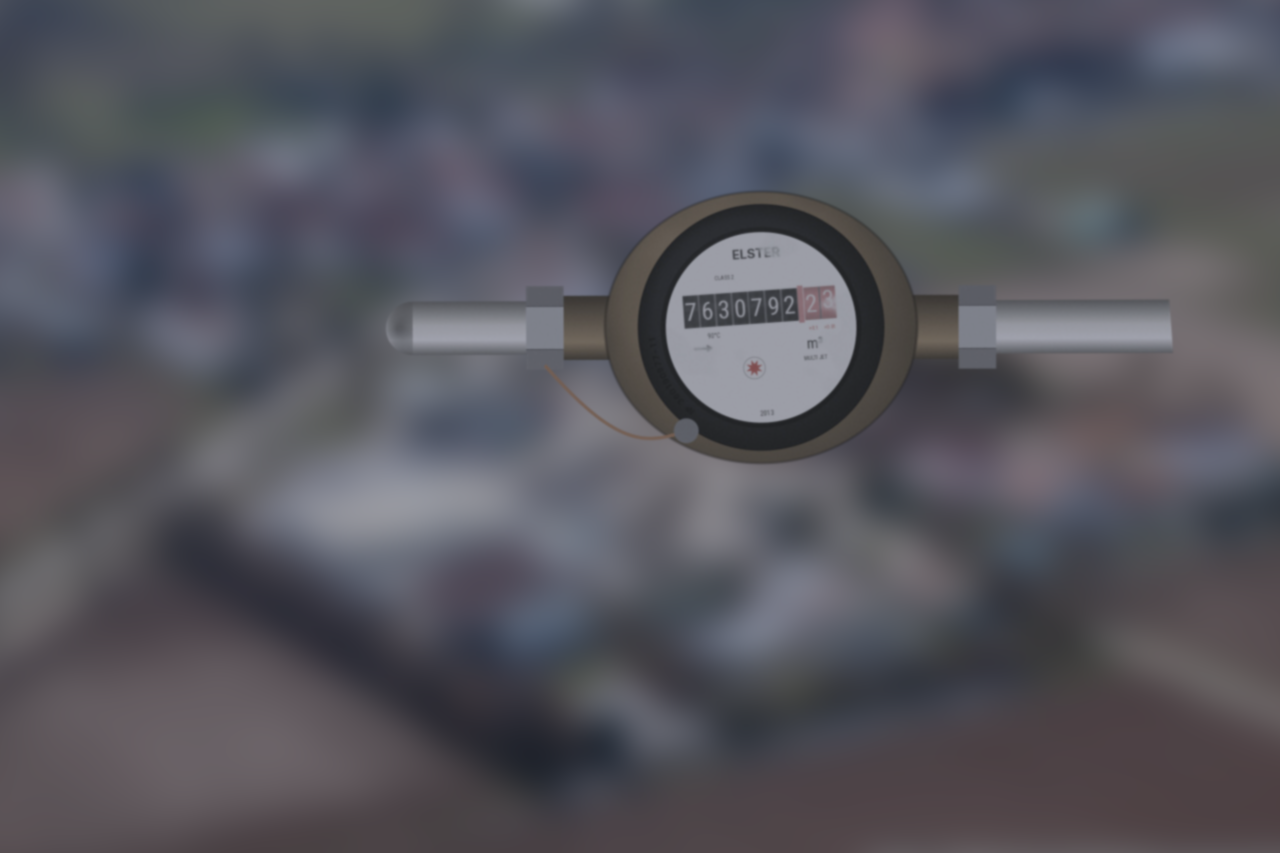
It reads 7630792.23 m³
